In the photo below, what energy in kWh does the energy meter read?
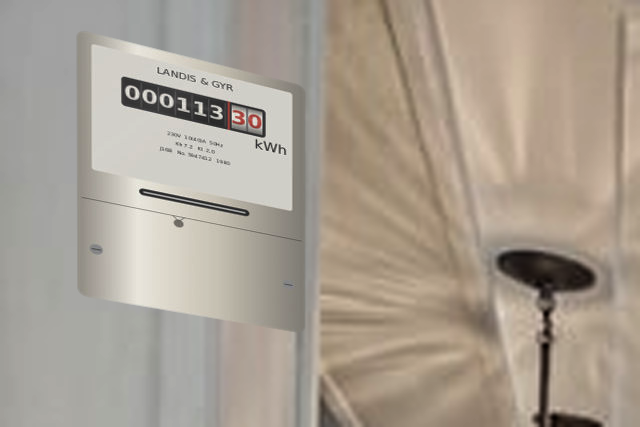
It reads 113.30 kWh
